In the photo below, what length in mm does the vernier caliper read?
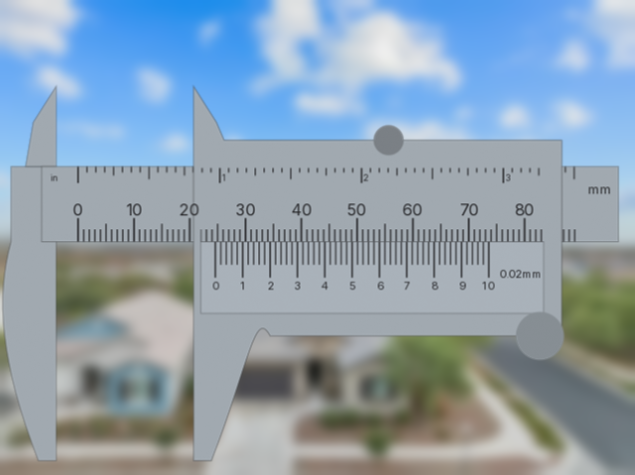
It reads 24.6 mm
